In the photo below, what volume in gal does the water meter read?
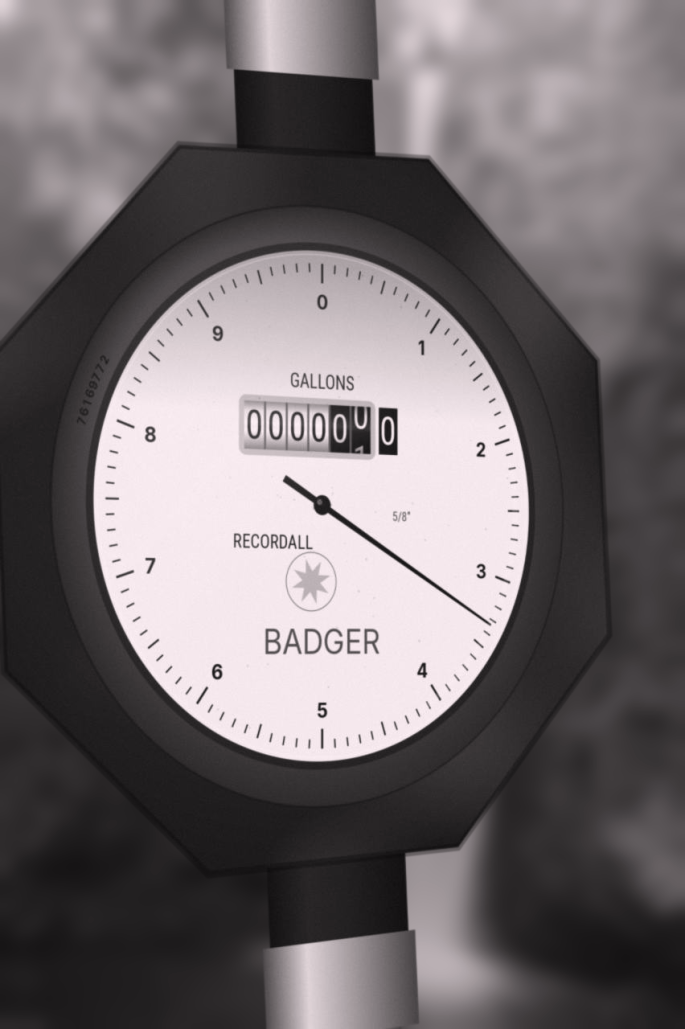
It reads 3.3 gal
